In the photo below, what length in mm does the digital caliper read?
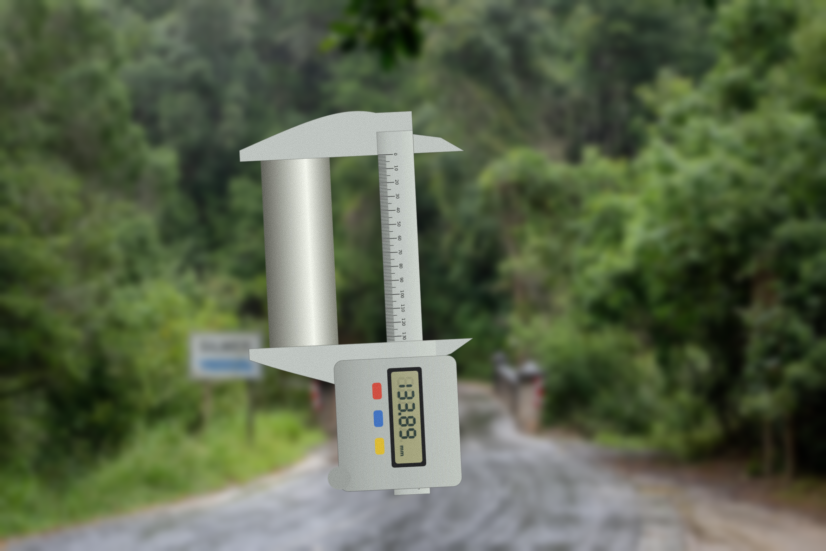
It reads 133.89 mm
